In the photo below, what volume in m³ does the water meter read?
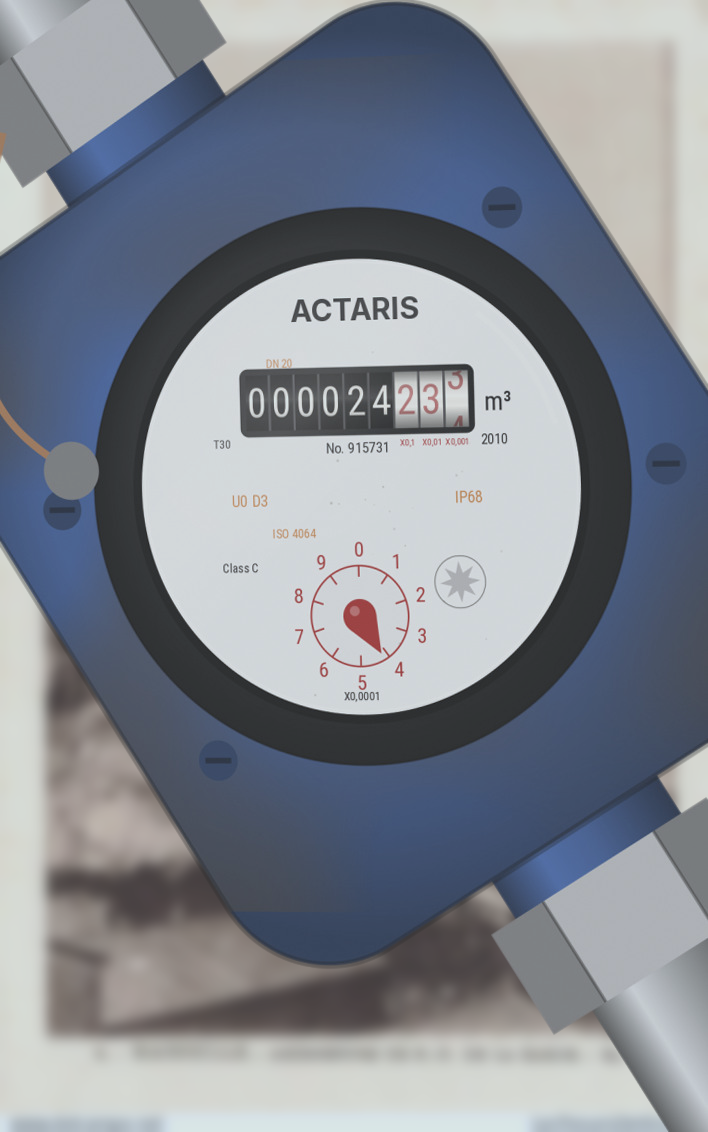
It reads 24.2334 m³
